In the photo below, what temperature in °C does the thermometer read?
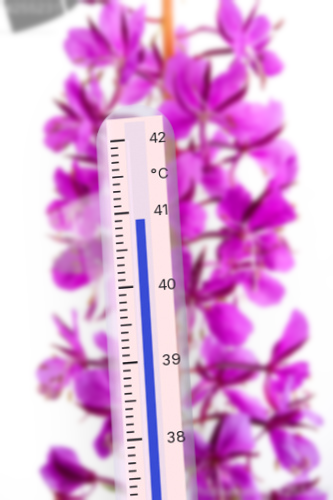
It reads 40.9 °C
